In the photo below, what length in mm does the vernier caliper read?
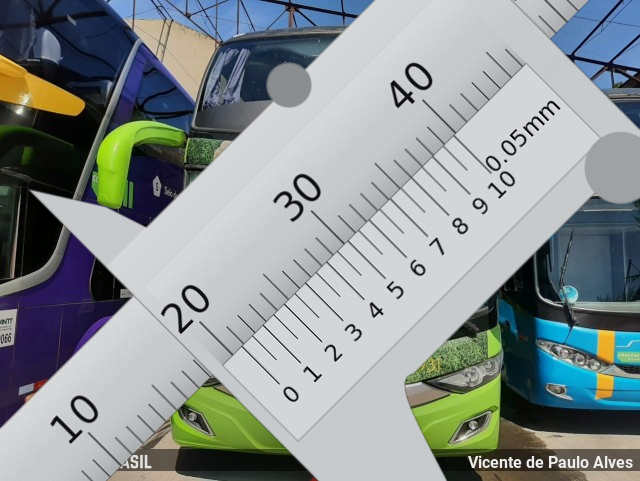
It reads 20.8 mm
